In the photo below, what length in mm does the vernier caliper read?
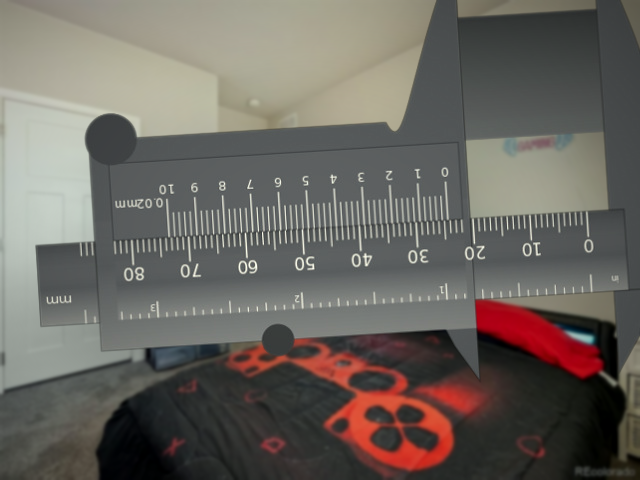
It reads 24.4 mm
